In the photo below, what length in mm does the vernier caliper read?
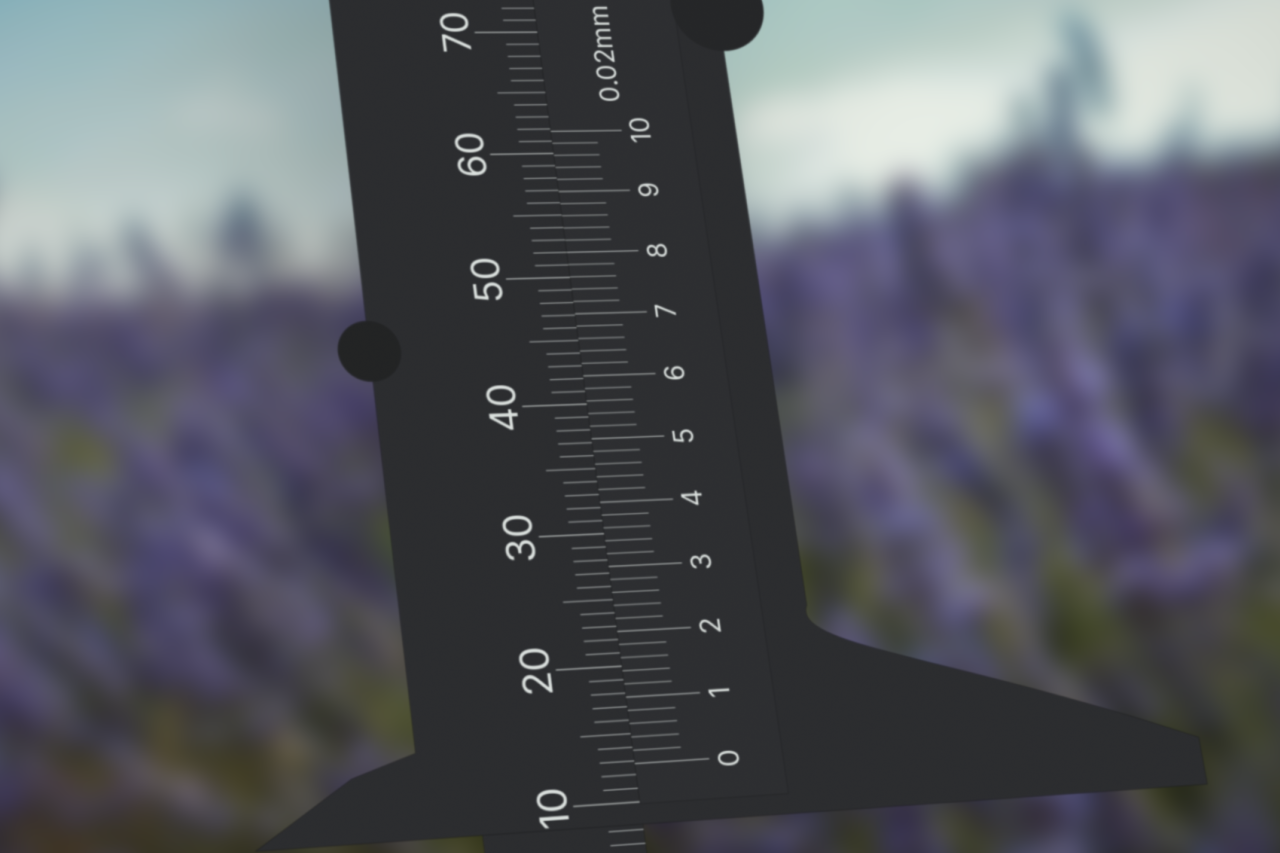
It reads 12.8 mm
